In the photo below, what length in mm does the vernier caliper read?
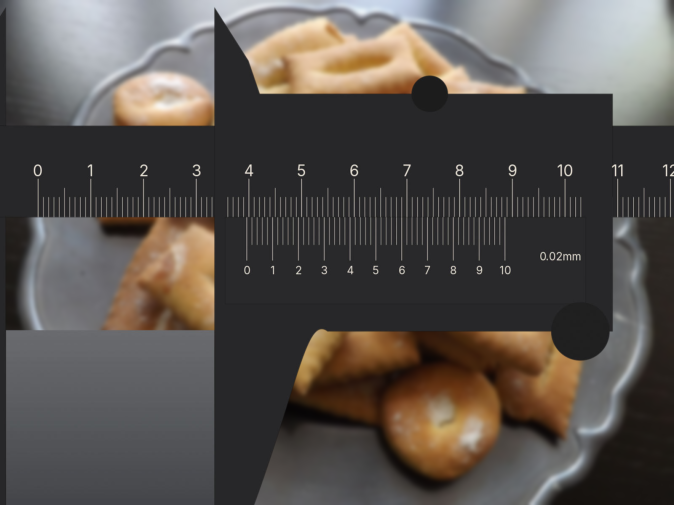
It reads 39.6 mm
